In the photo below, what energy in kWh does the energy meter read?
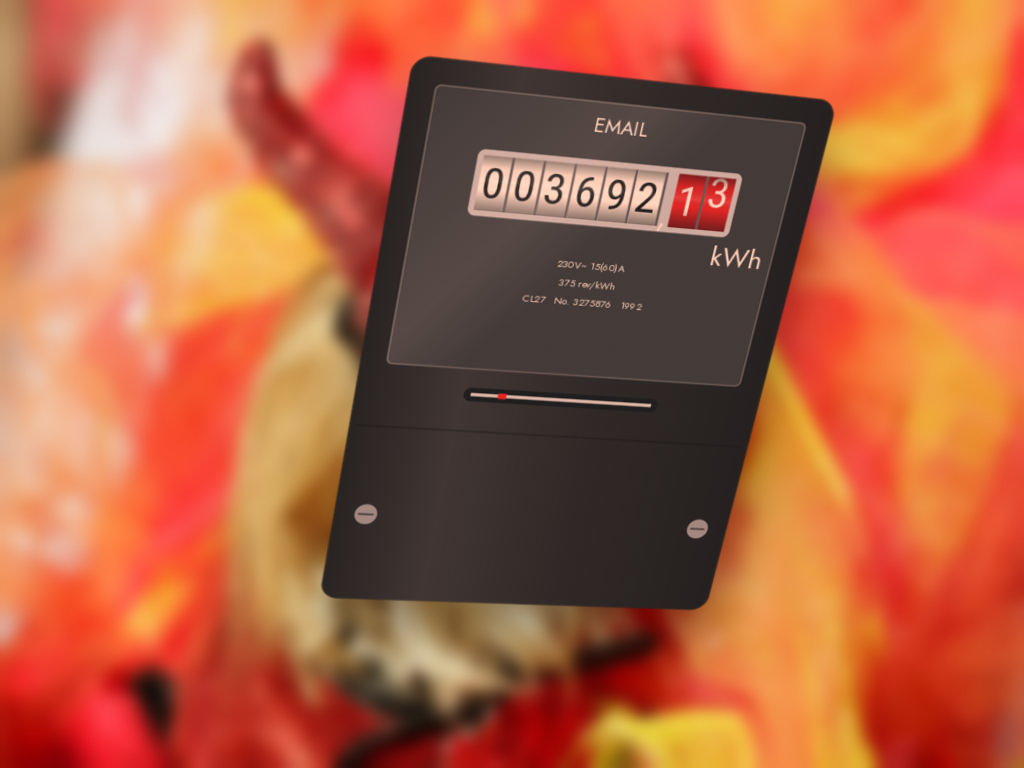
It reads 3692.13 kWh
